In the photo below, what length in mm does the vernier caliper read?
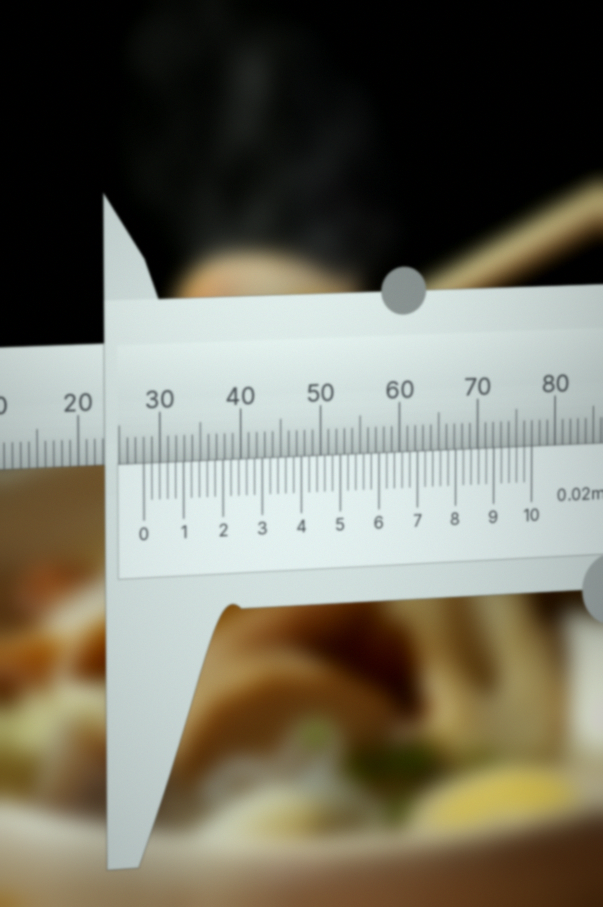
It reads 28.0 mm
